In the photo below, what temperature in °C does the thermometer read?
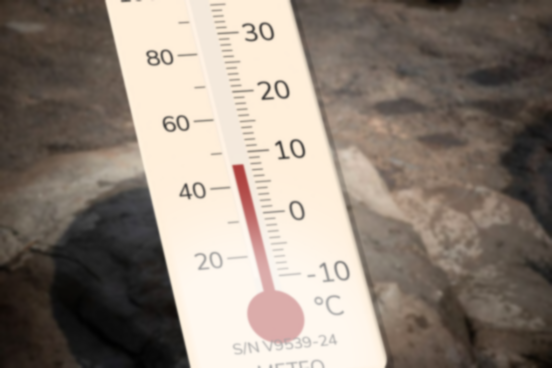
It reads 8 °C
